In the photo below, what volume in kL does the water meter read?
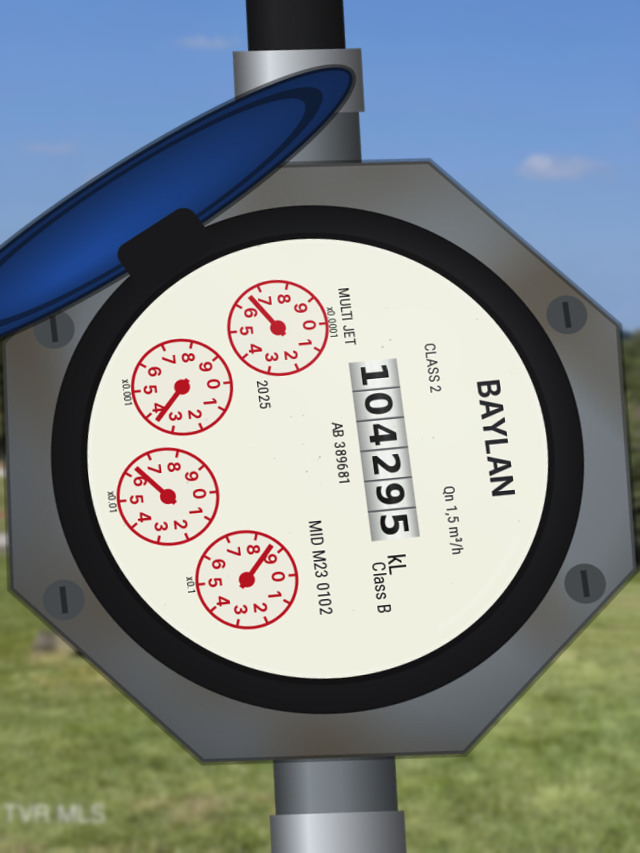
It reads 104295.8636 kL
